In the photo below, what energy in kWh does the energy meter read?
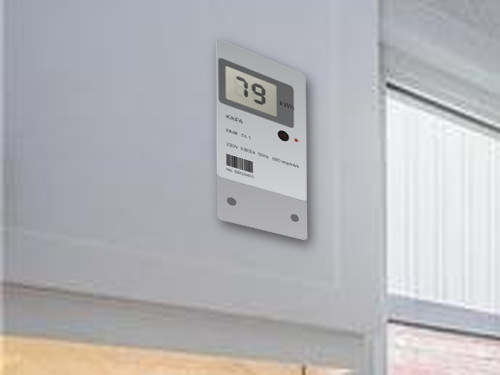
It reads 79 kWh
